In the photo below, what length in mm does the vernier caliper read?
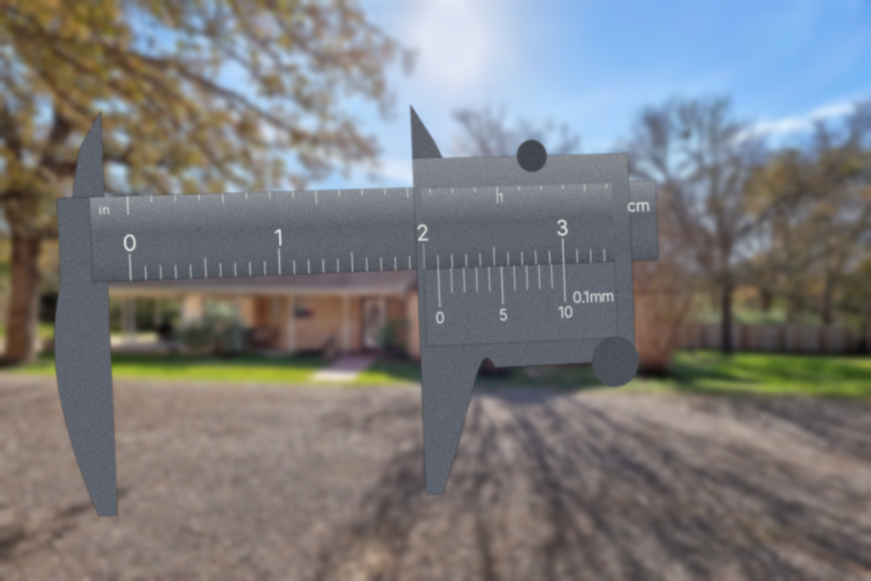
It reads 21.0 mm
